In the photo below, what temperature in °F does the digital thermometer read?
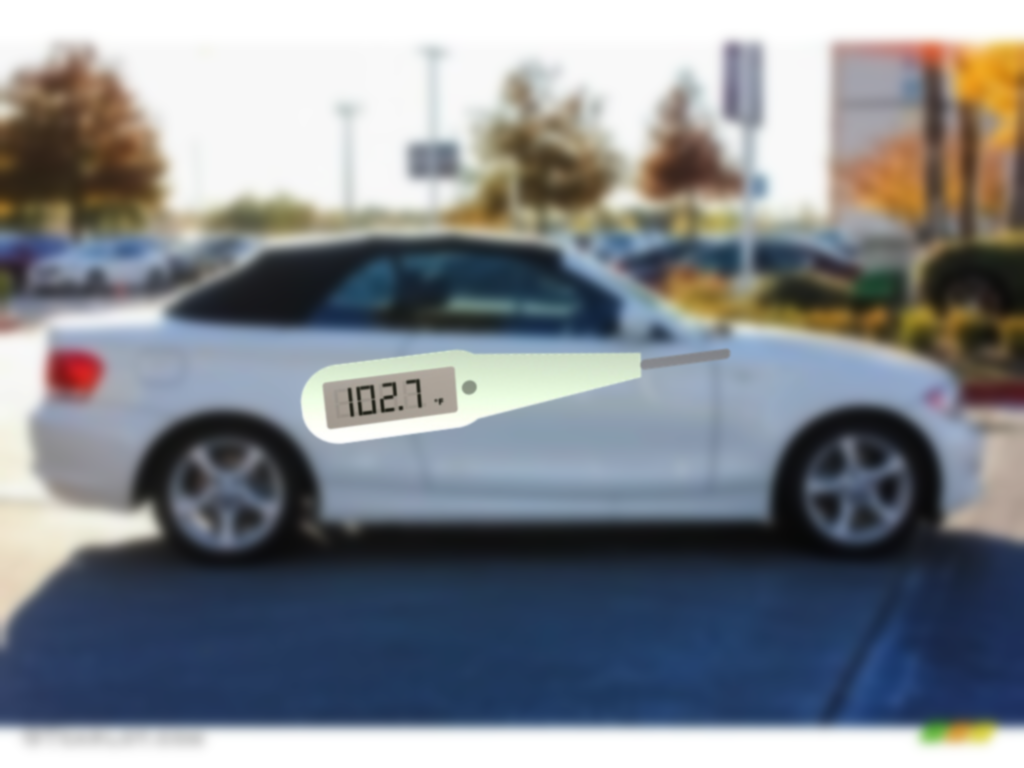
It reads 102.7 °F
